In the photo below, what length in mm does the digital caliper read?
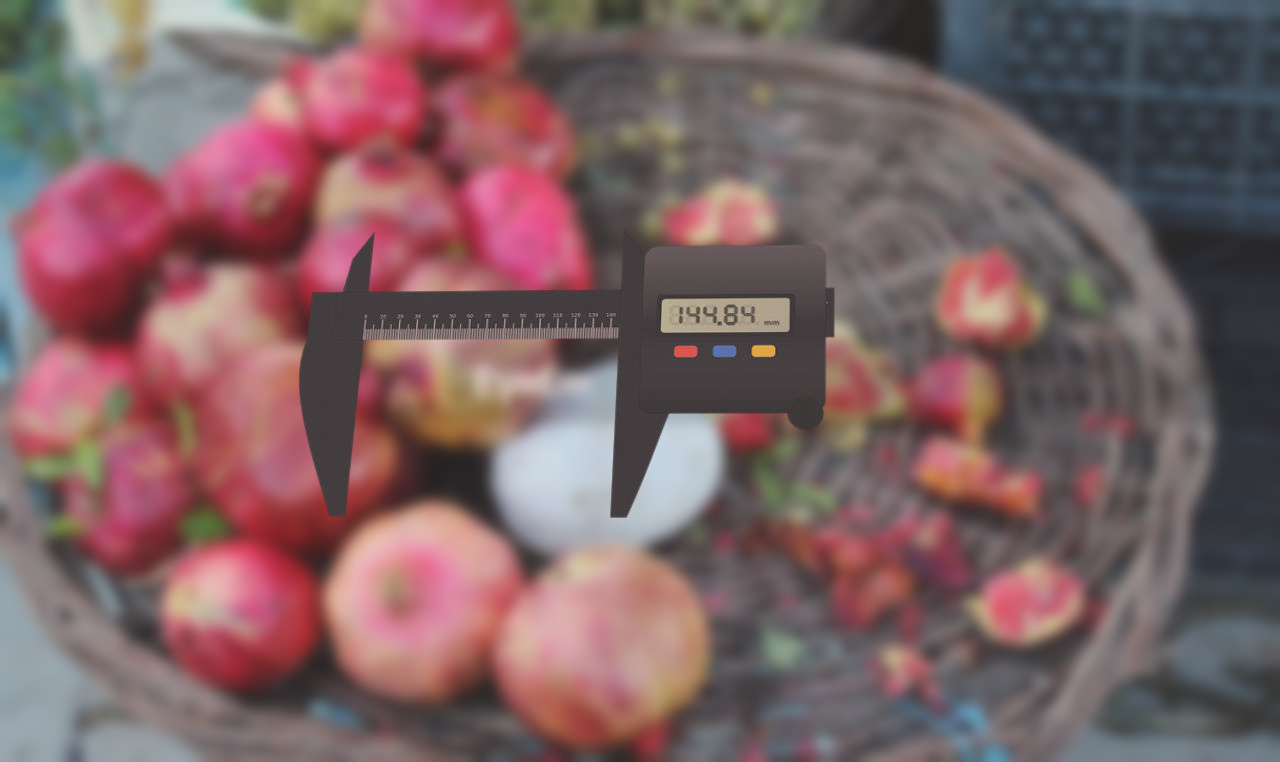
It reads 144.84 mm
